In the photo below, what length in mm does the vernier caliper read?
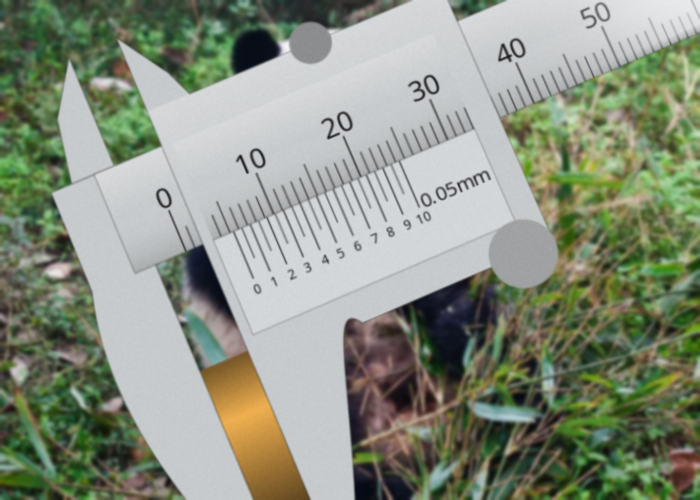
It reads 5.4 mm
